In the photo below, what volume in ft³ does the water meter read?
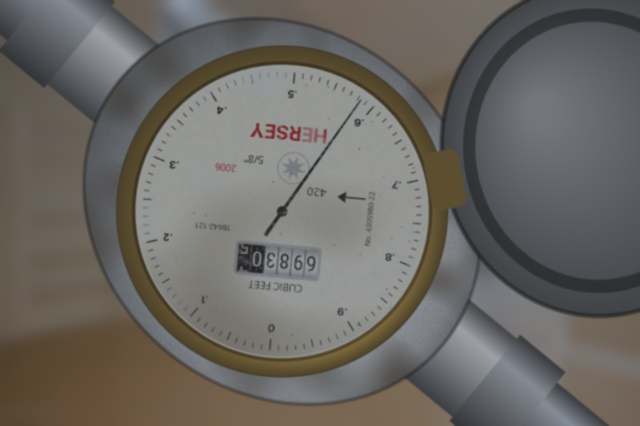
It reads 698304.58 ft³
